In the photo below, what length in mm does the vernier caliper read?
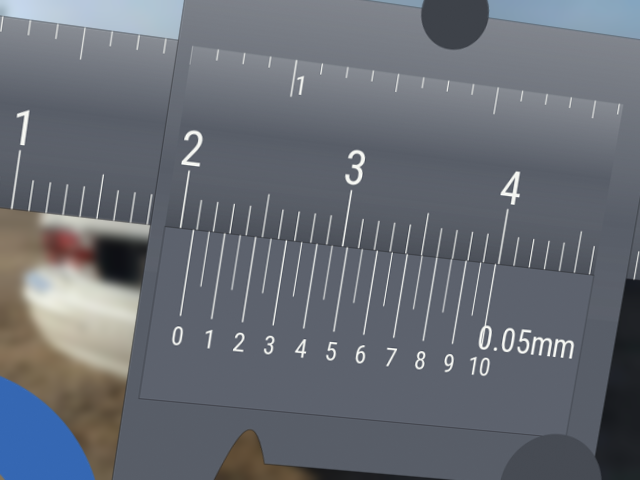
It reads 20.8 mm
